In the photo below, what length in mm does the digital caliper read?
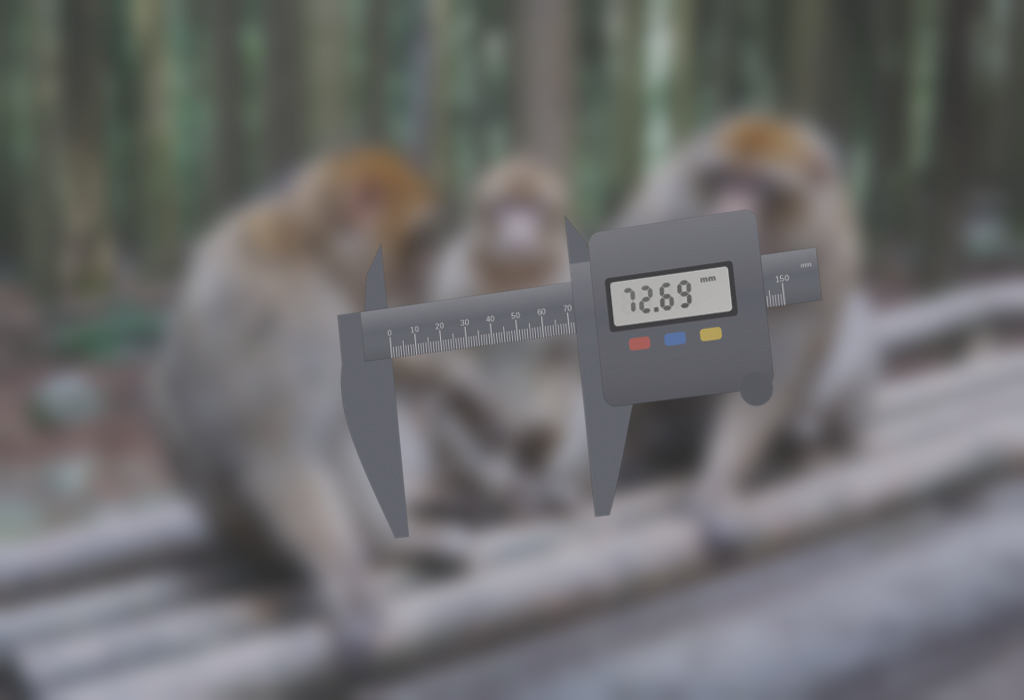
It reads 72.69 mm
